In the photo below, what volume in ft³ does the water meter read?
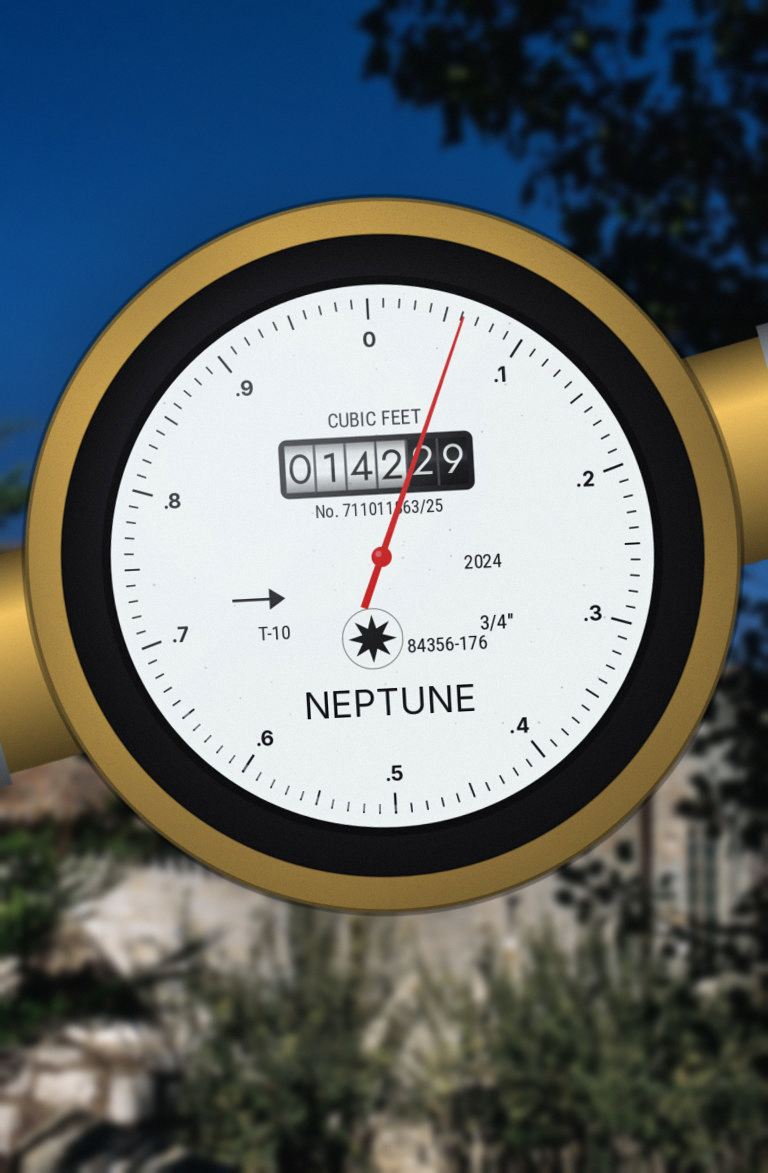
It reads 14229.06 ft³
